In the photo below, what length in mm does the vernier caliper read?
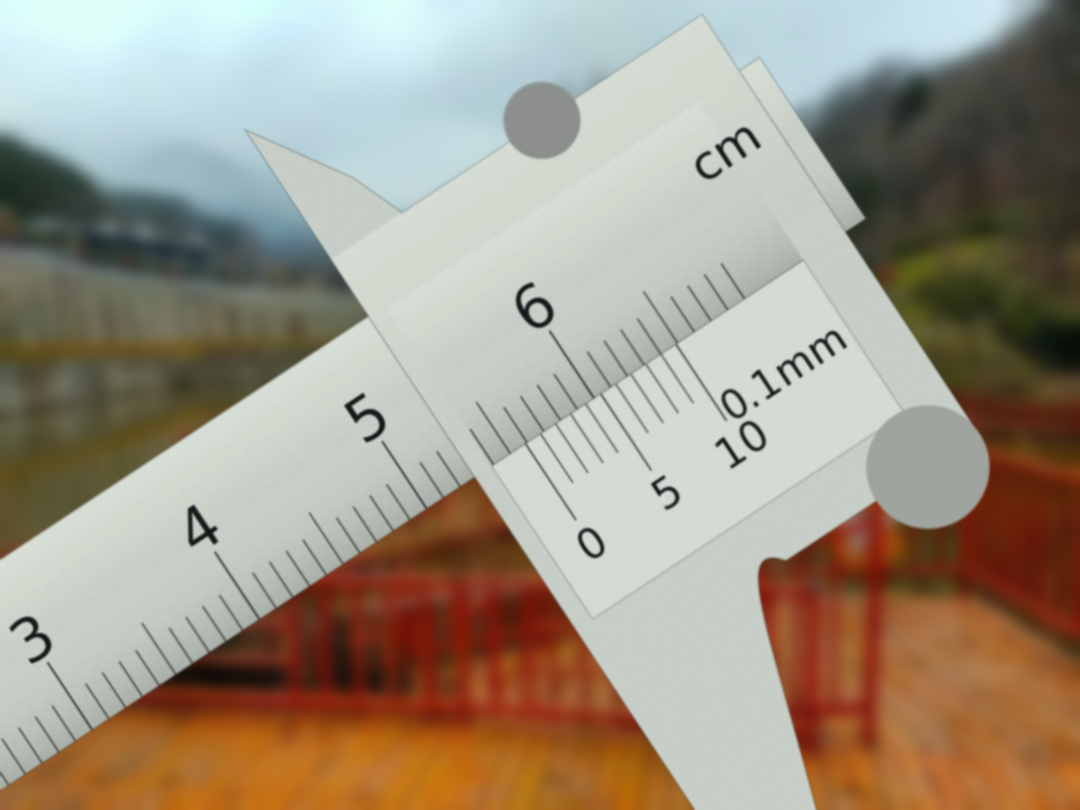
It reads 55.9 mm
